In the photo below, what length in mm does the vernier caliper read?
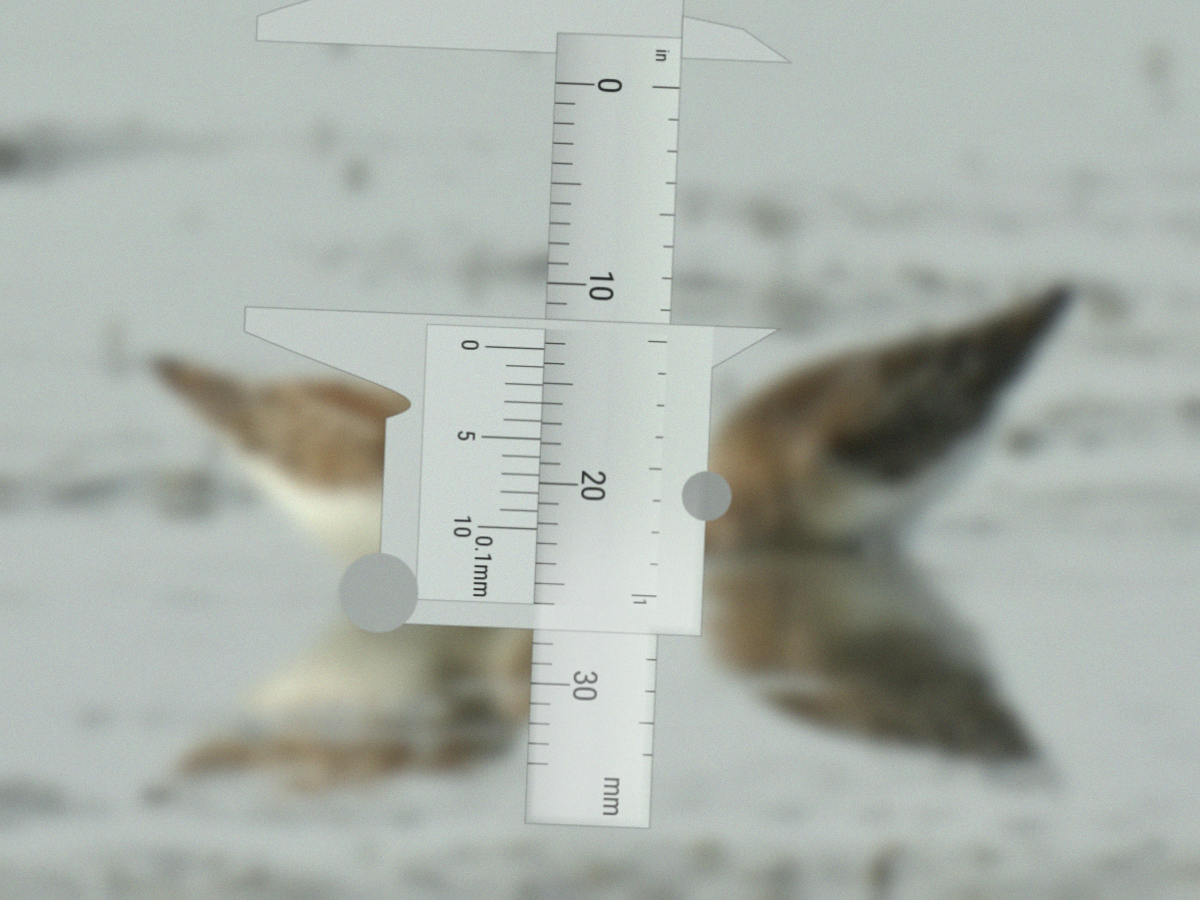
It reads 13.3 mm
